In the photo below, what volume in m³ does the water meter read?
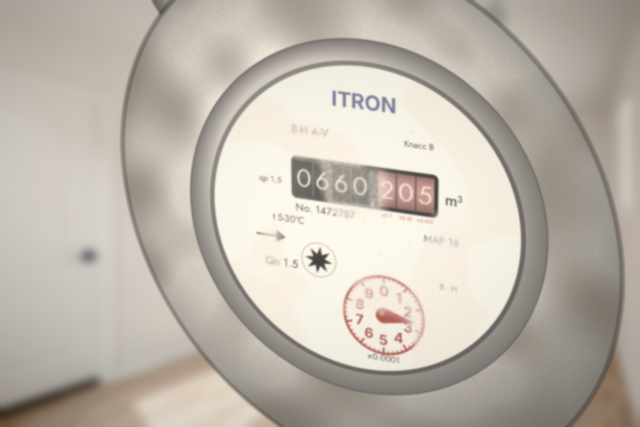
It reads 660.2052 m³
